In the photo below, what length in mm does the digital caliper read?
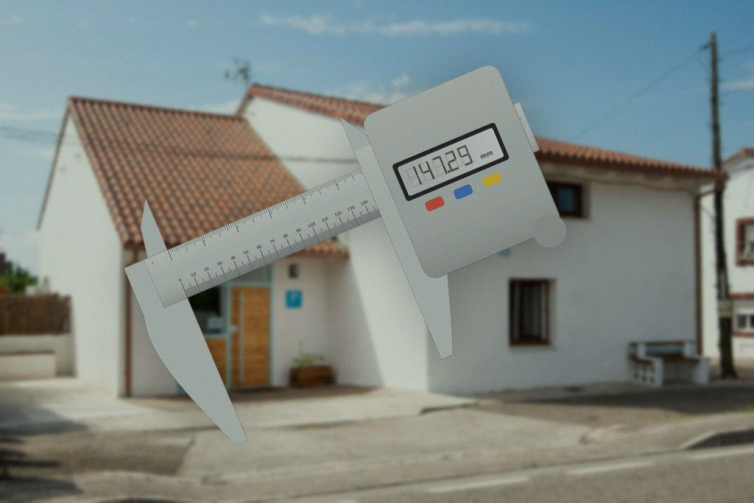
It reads 147.29 mm
